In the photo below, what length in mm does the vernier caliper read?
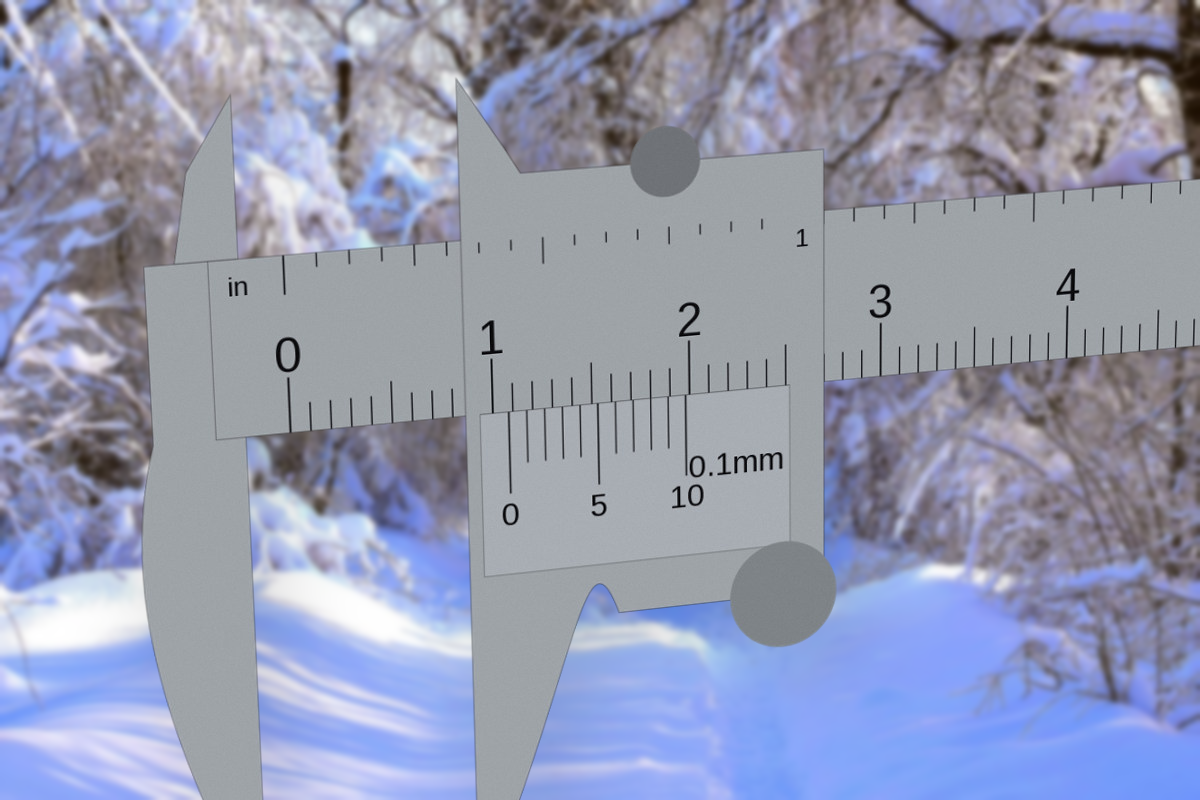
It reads 10.8 mm
